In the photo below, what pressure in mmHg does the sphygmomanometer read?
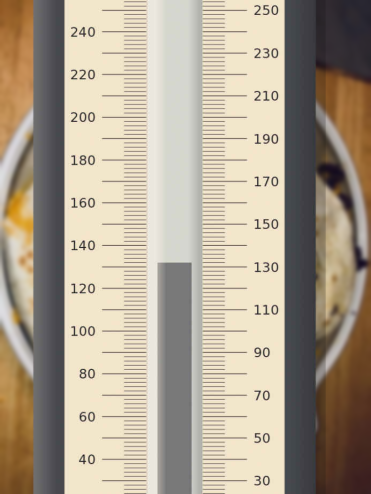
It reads 132 mmHg
